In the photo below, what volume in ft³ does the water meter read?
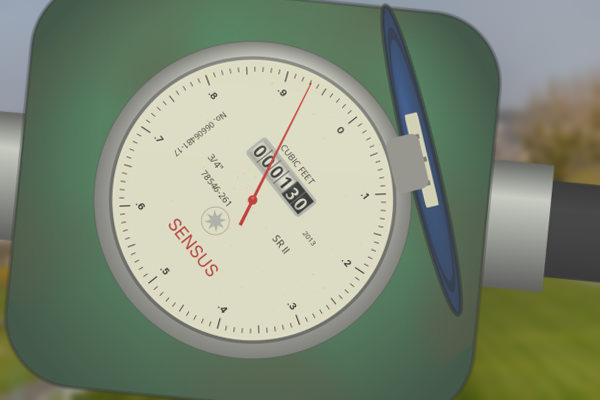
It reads 129.93 ft³
